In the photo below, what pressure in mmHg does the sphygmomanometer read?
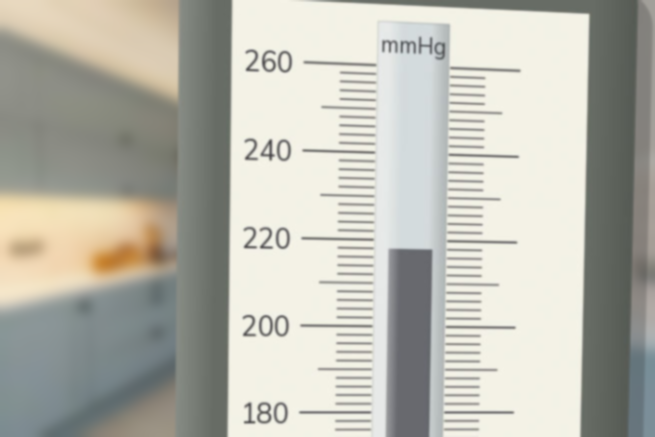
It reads 218 mmHg
